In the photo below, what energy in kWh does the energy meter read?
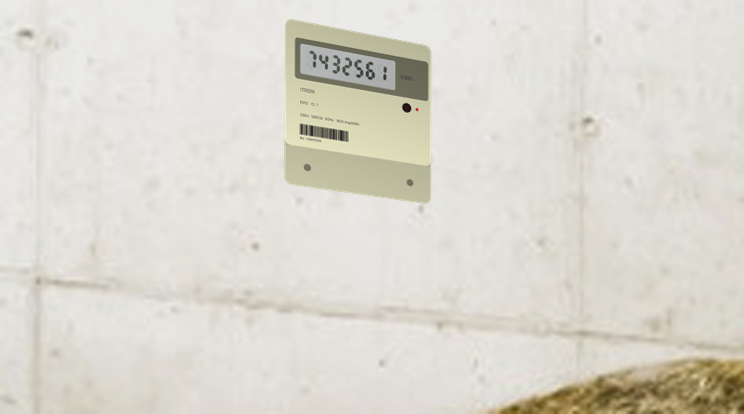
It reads 7432561 kWh
